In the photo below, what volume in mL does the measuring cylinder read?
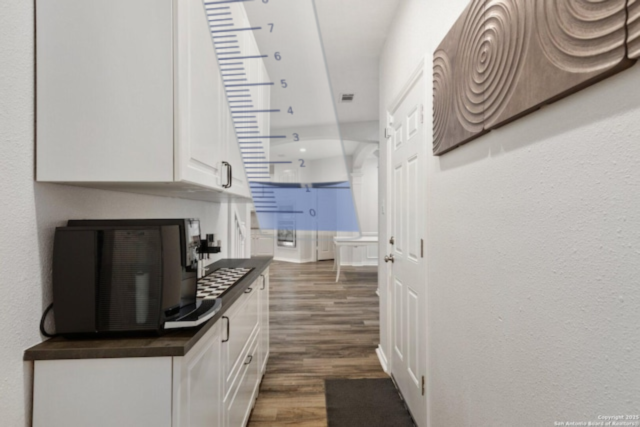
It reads 1 mL
